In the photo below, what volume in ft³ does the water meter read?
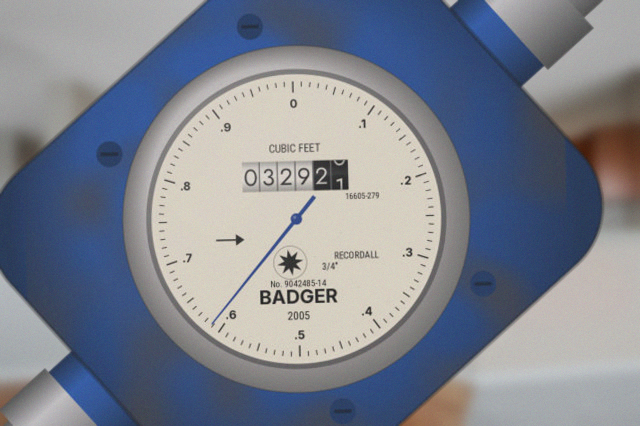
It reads 32920.61 ft³
